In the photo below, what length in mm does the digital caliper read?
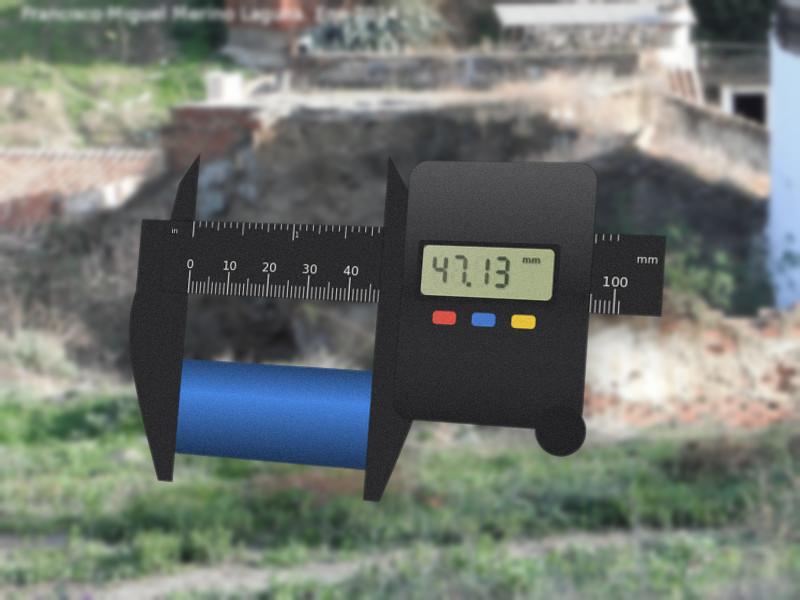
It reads 47.13 mm
